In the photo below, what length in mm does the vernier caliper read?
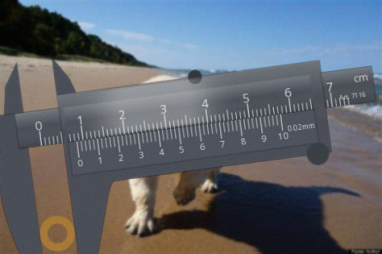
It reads 8.5 mm
